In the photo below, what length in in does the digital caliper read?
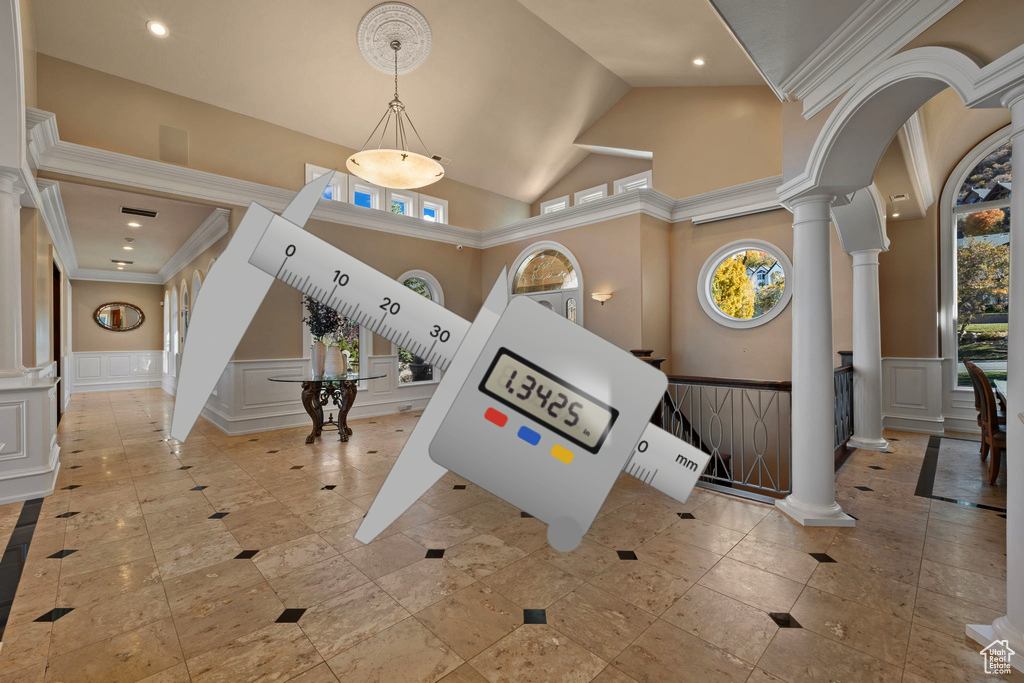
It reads 1.3425 in
